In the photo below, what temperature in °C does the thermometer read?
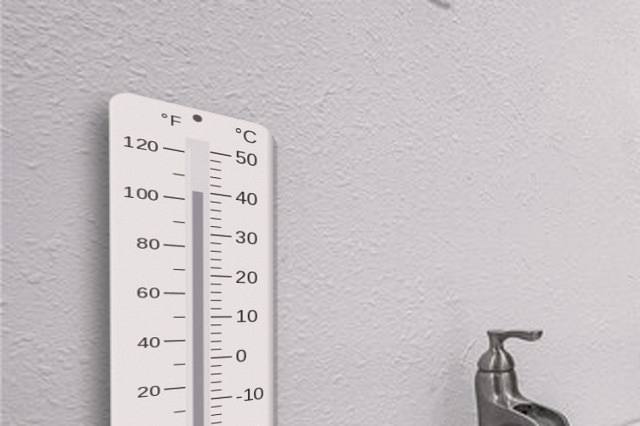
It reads 40 °C
